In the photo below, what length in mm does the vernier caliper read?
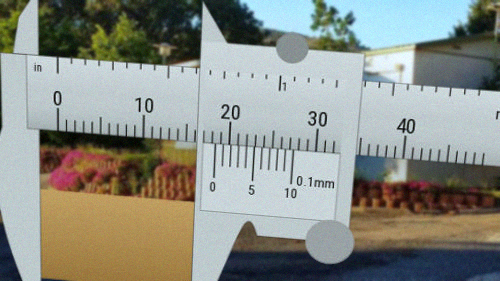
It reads 18.4 mm
